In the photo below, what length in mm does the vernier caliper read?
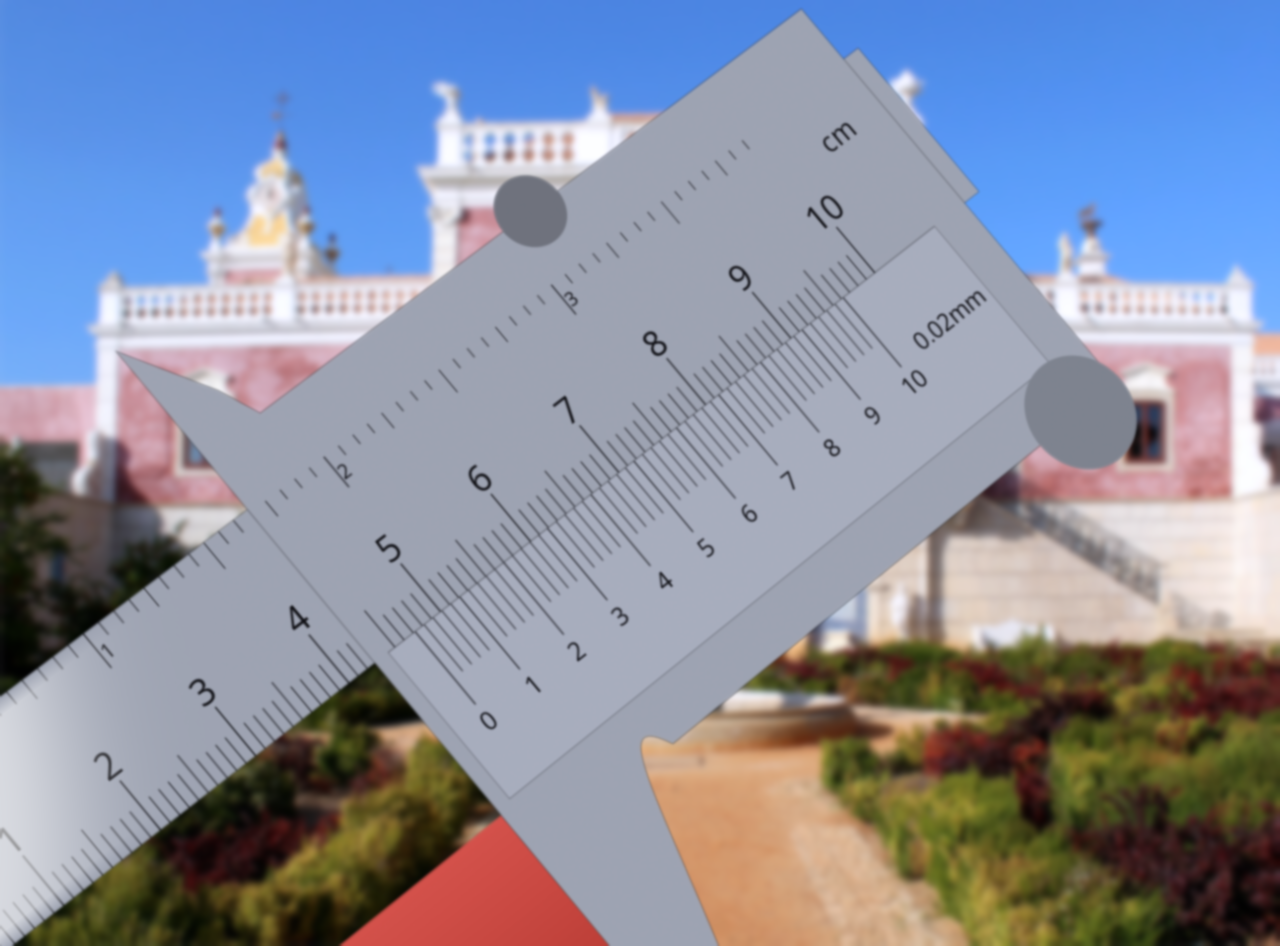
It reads 47.2 mm
